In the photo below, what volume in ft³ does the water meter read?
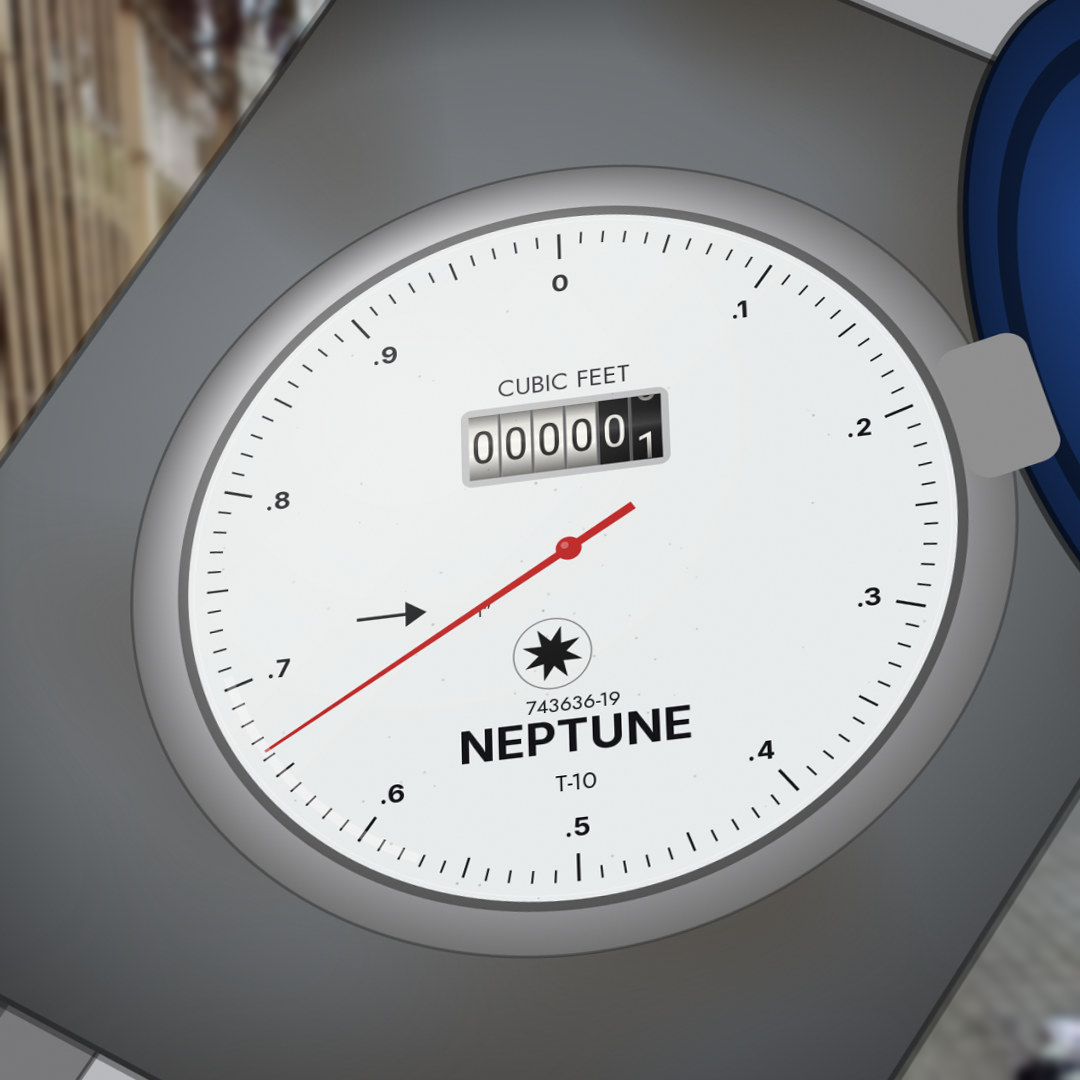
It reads 0.66 ft³
